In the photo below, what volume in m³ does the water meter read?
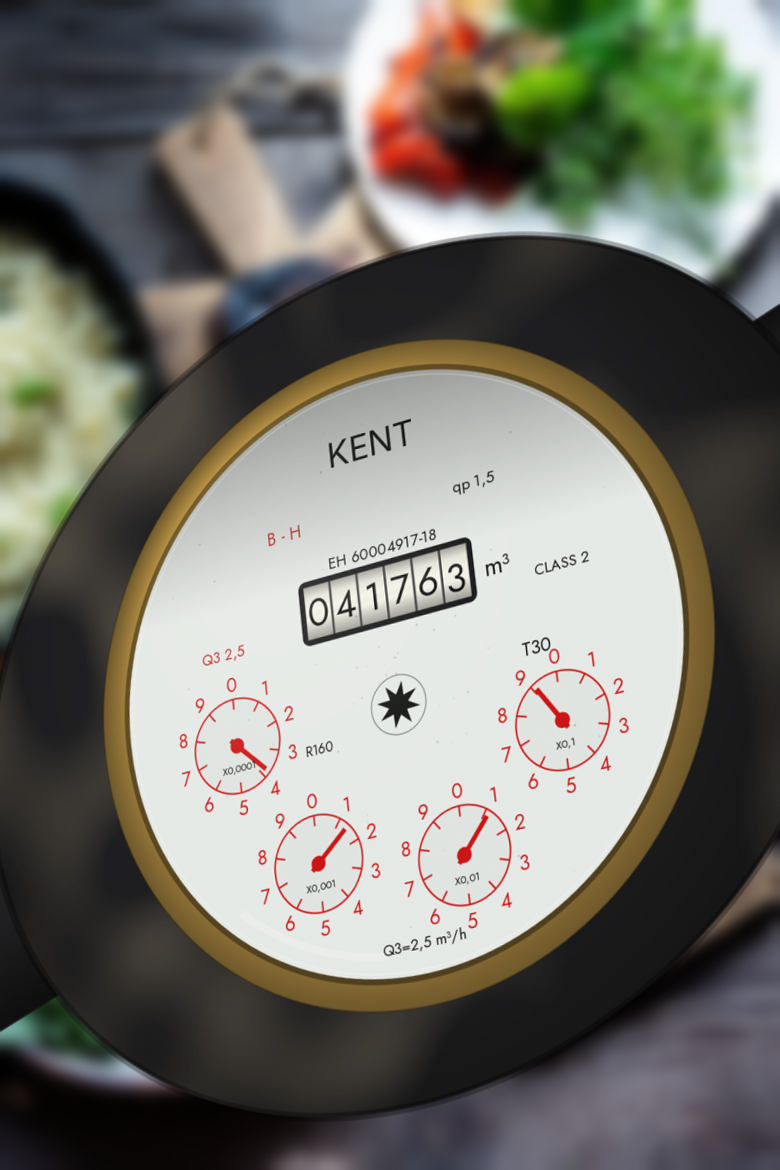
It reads 41762.9113 m³
